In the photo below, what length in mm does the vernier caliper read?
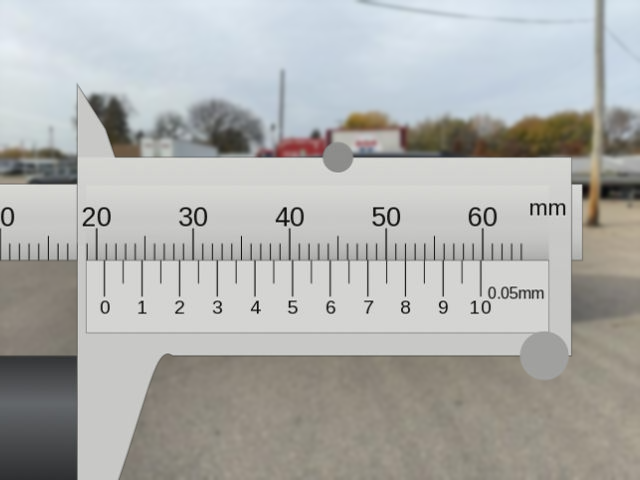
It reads 20.8 mm
